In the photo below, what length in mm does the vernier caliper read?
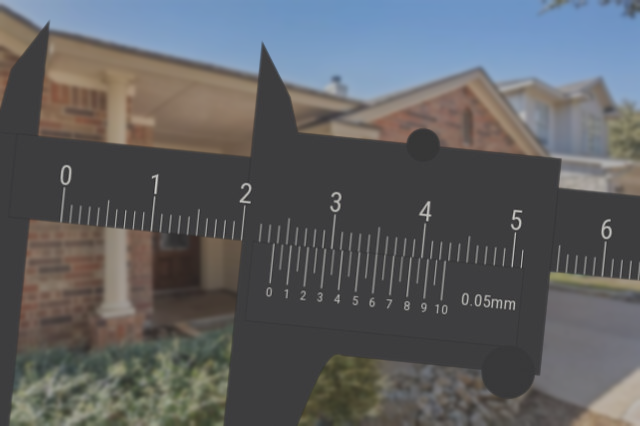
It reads 23.6 mm
